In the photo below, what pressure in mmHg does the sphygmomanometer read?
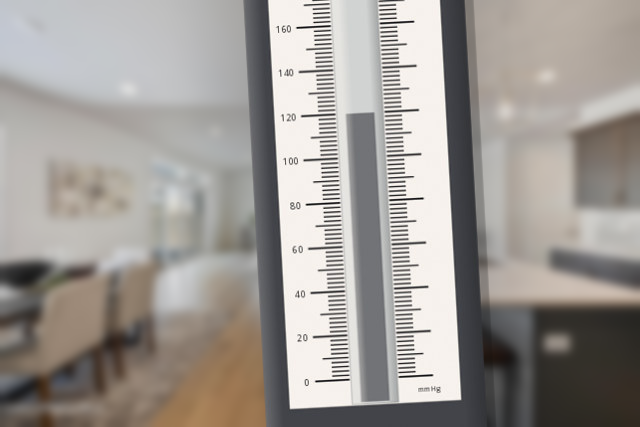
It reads 120 mmHg
